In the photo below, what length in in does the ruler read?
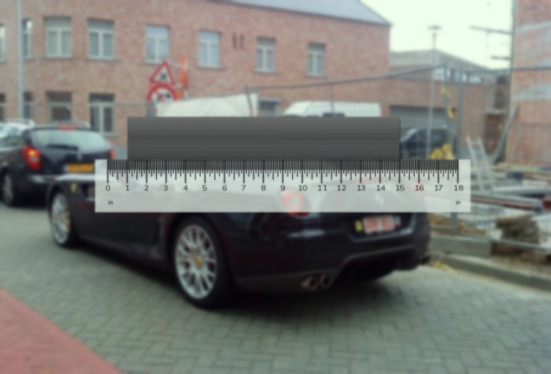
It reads 14 in
